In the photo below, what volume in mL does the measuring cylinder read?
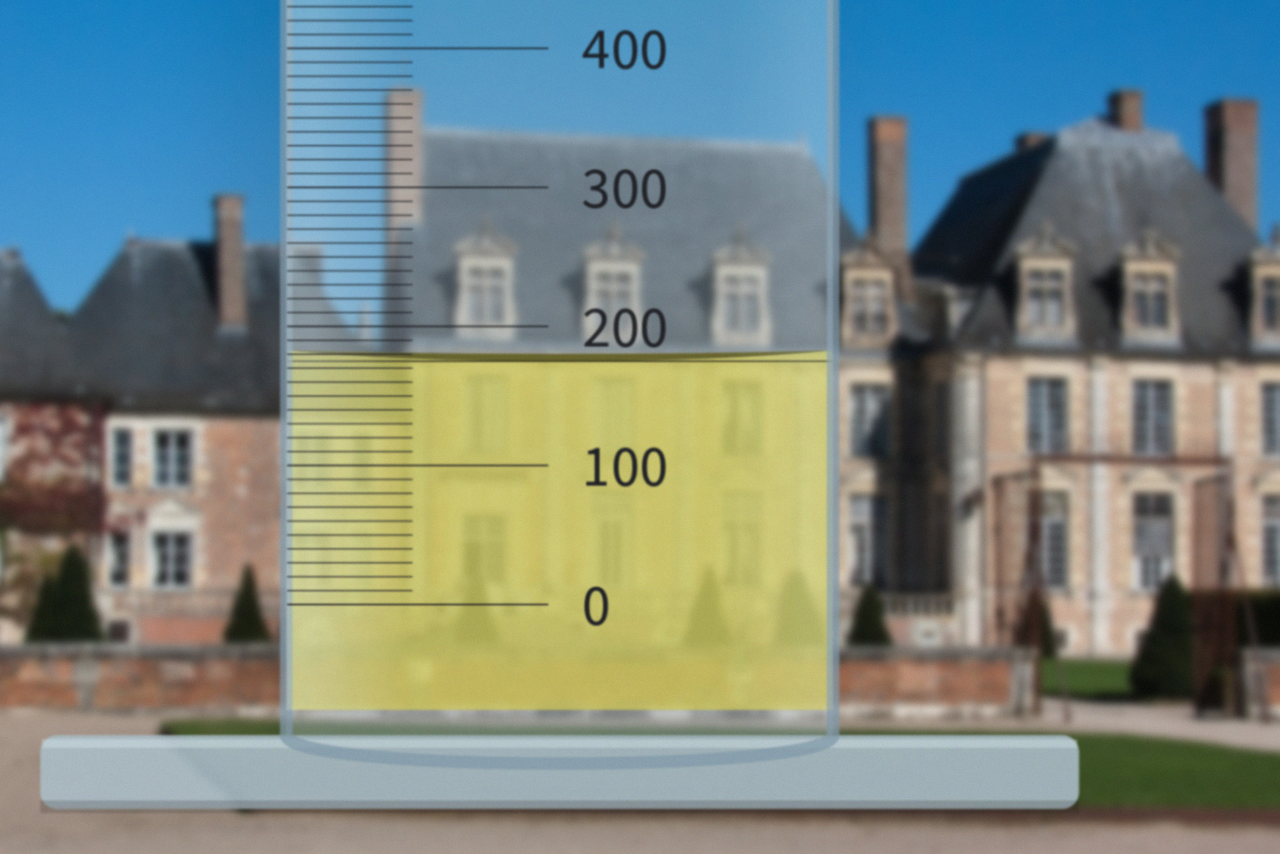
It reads 175 mL
